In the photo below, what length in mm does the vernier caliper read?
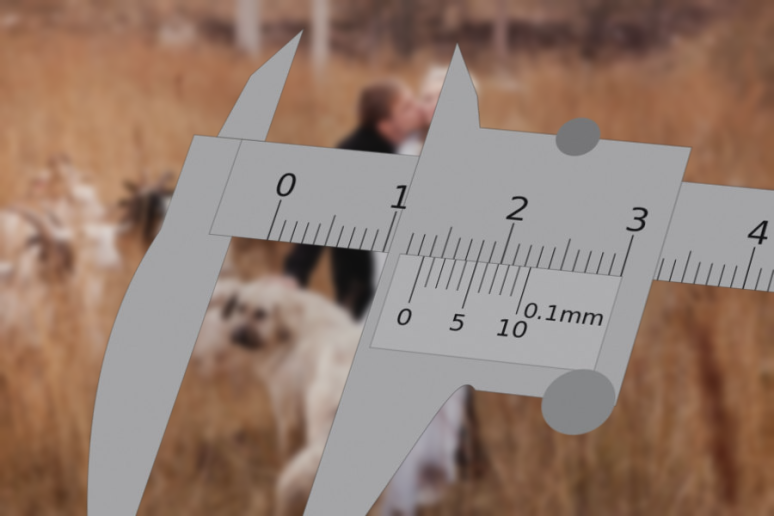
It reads 13.5 mm
